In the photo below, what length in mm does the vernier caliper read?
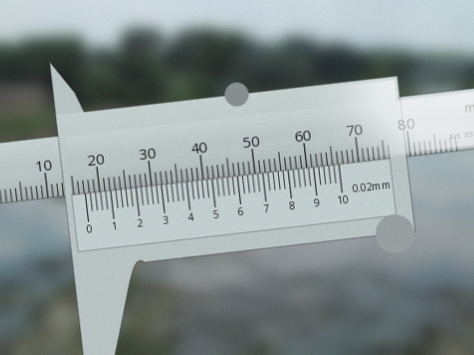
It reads 17.2 mm
